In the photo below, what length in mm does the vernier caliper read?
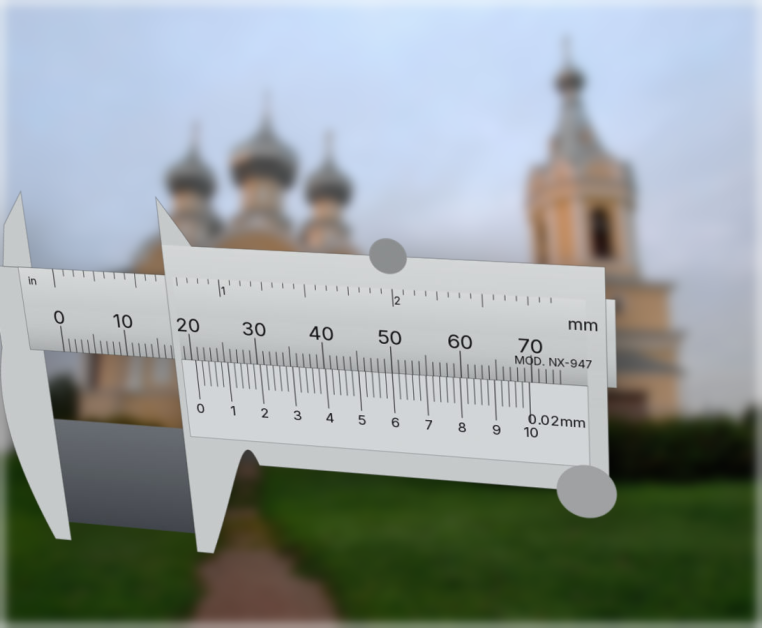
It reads 20.6 mm
